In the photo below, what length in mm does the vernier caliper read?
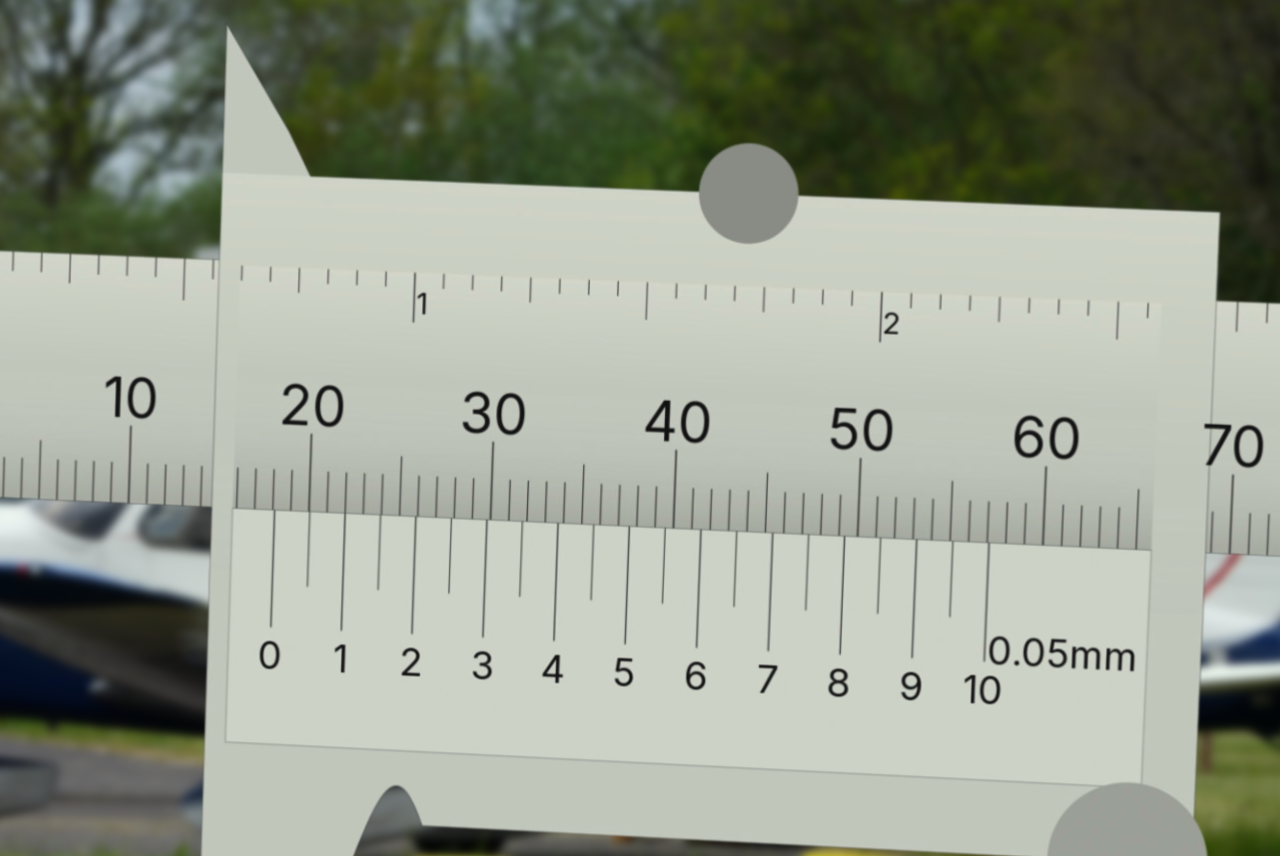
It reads 18.1 mm
